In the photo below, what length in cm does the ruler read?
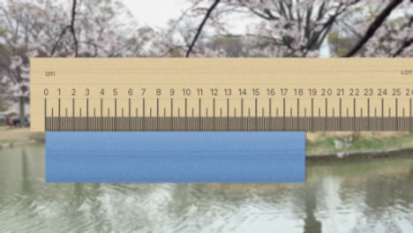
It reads 18.5 cm
